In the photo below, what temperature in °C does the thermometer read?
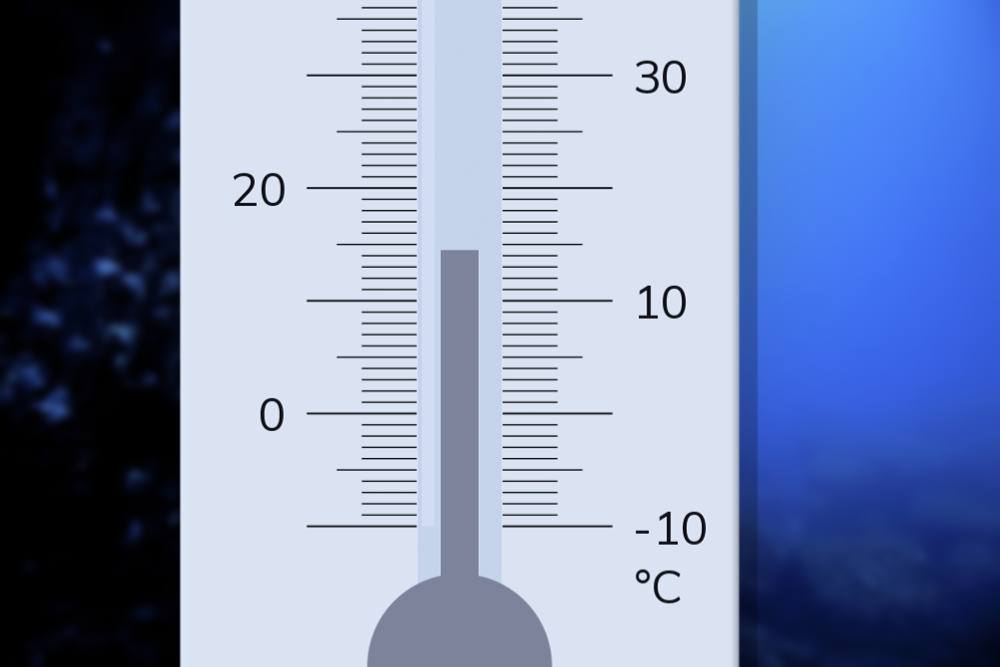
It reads 14.5 °C
